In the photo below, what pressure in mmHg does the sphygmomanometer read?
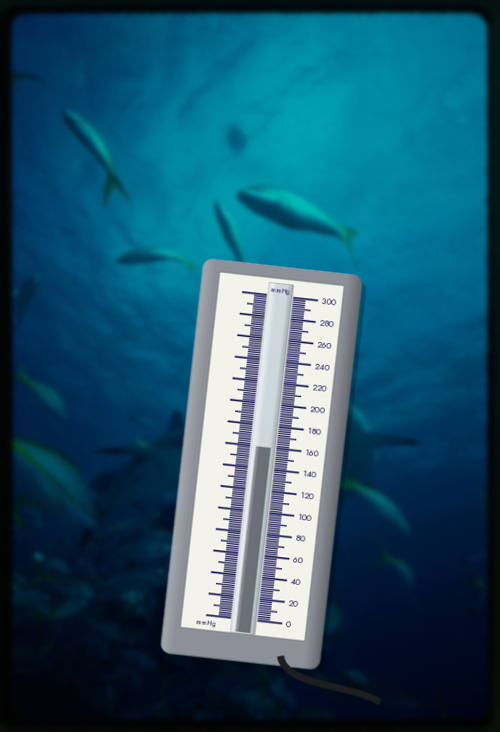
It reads 160 mmHg
